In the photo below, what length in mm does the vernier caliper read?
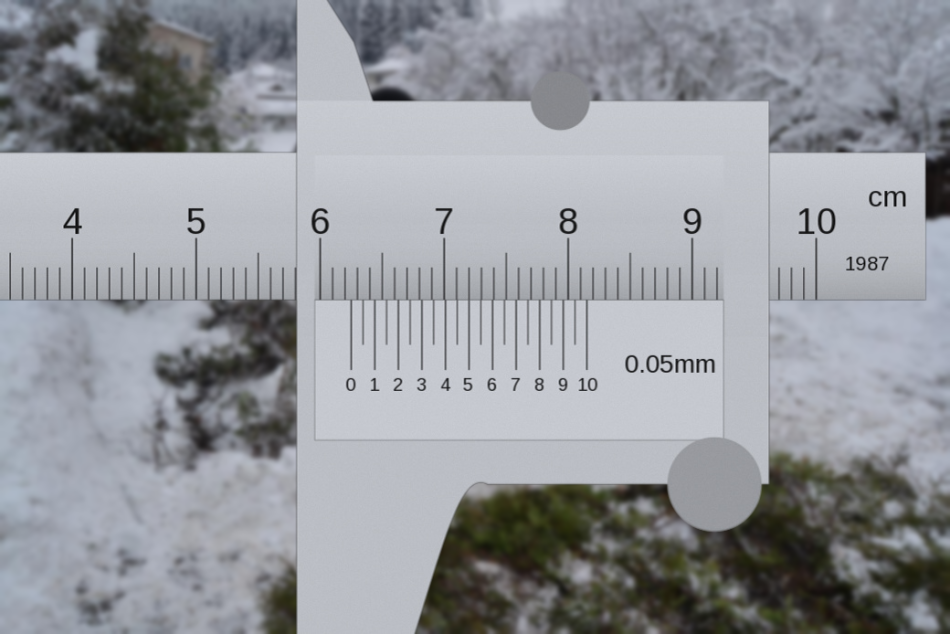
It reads 62.5 mm
